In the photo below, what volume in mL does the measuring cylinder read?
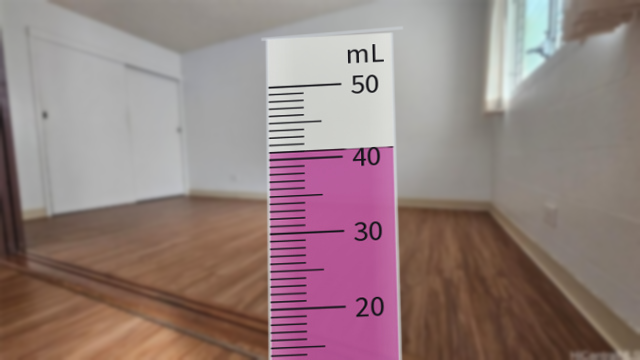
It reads 41 mL
